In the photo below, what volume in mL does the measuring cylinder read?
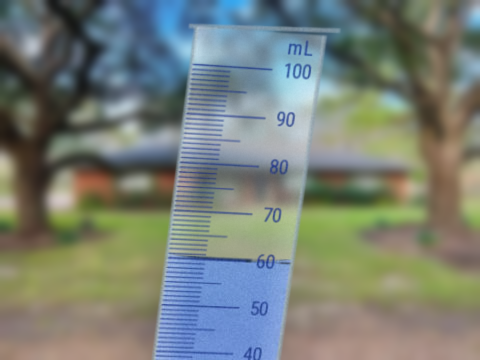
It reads 60 mL
